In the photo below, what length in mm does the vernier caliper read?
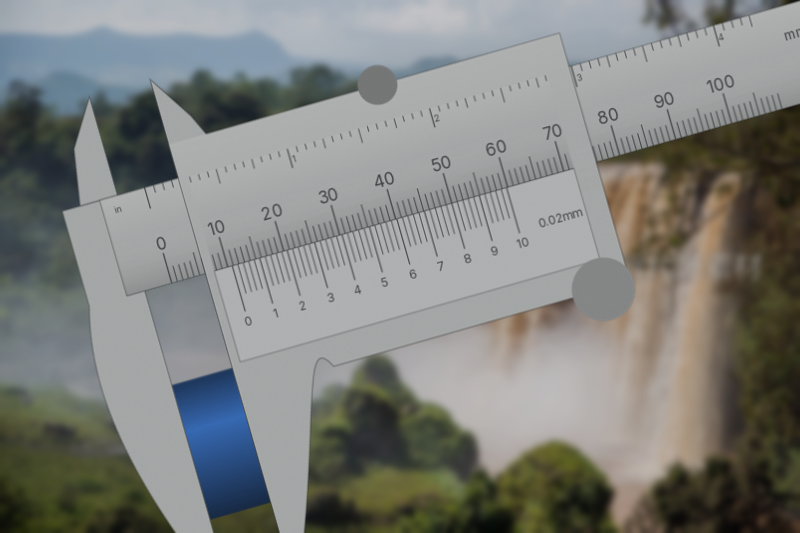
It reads 10.8 mm
